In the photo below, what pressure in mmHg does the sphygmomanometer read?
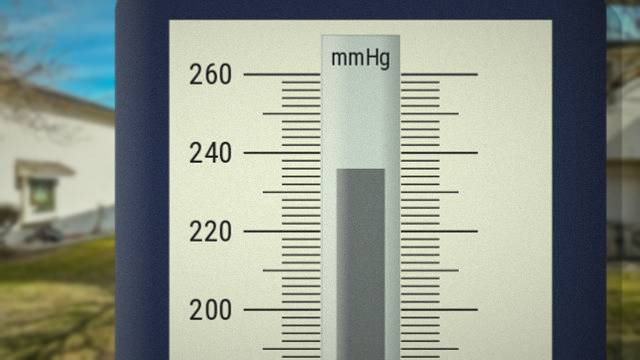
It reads 236 mmHg
